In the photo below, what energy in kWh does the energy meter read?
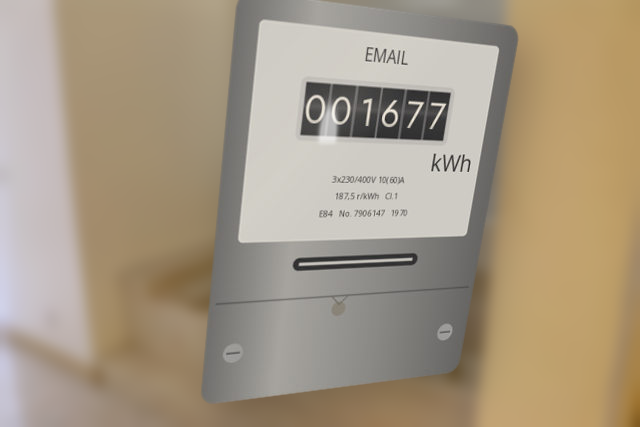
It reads 1677 kWh
